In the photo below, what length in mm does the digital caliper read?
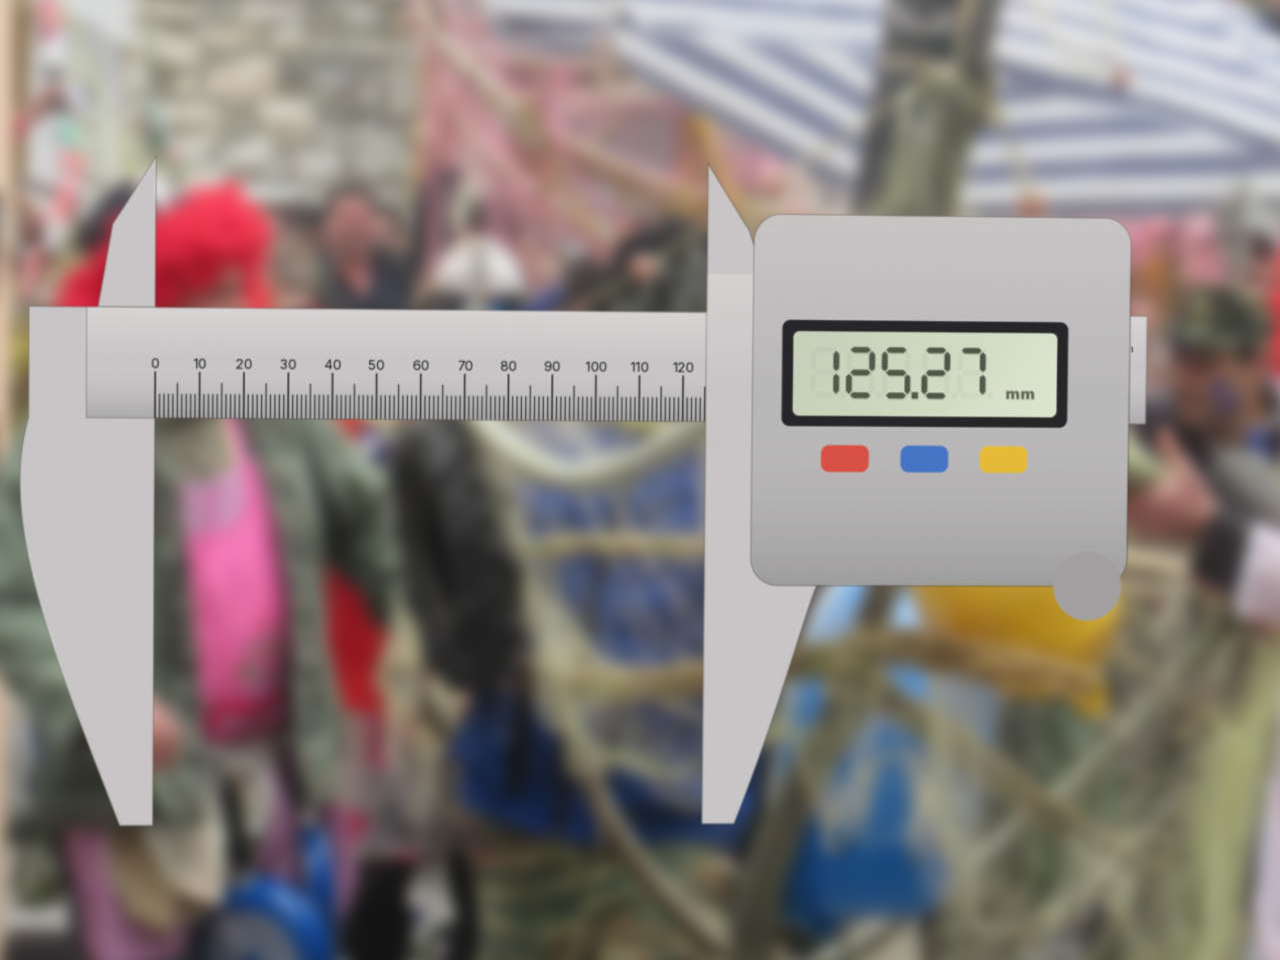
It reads 125.27 mm
